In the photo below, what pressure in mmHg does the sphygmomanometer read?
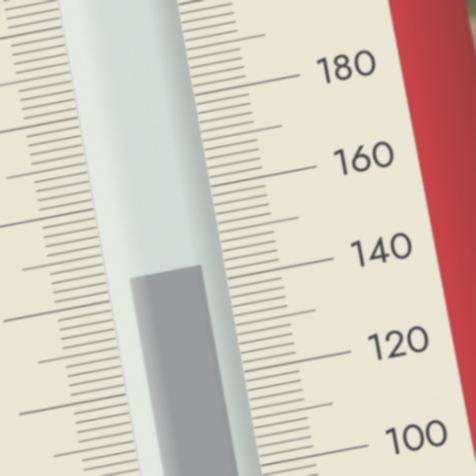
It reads 144 mmHg
